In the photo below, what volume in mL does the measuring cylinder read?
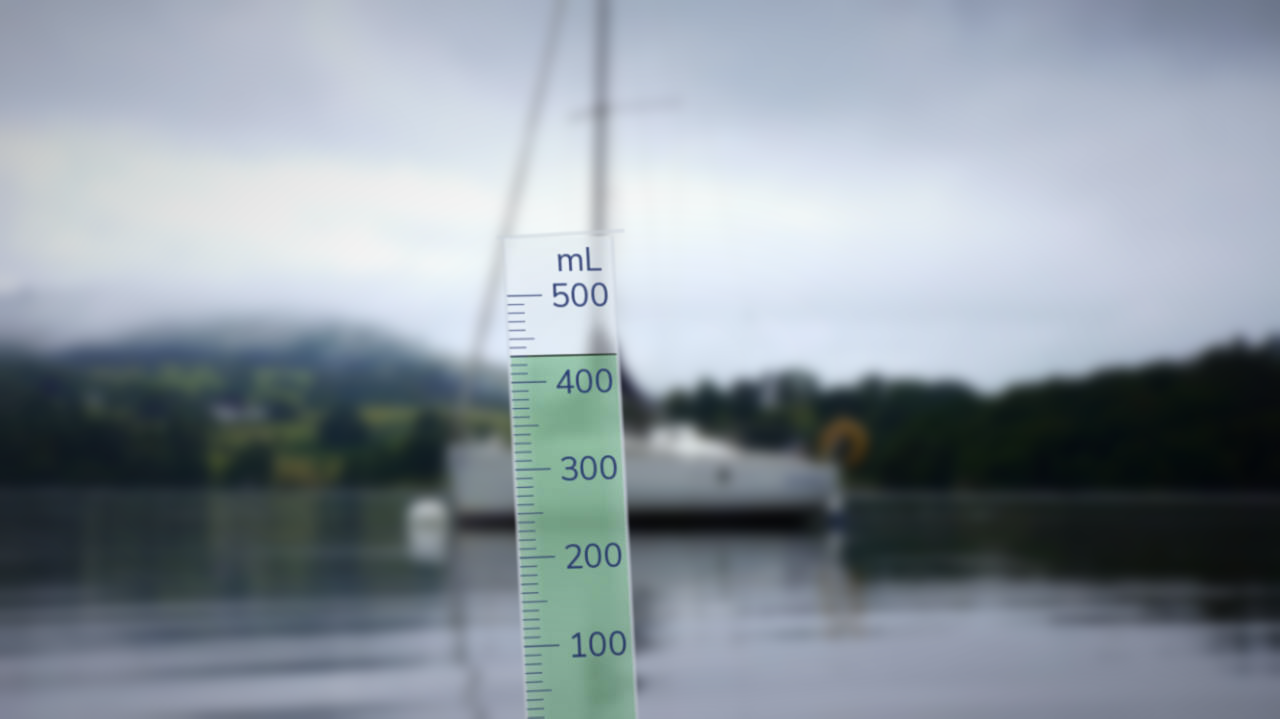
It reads 430 mL
